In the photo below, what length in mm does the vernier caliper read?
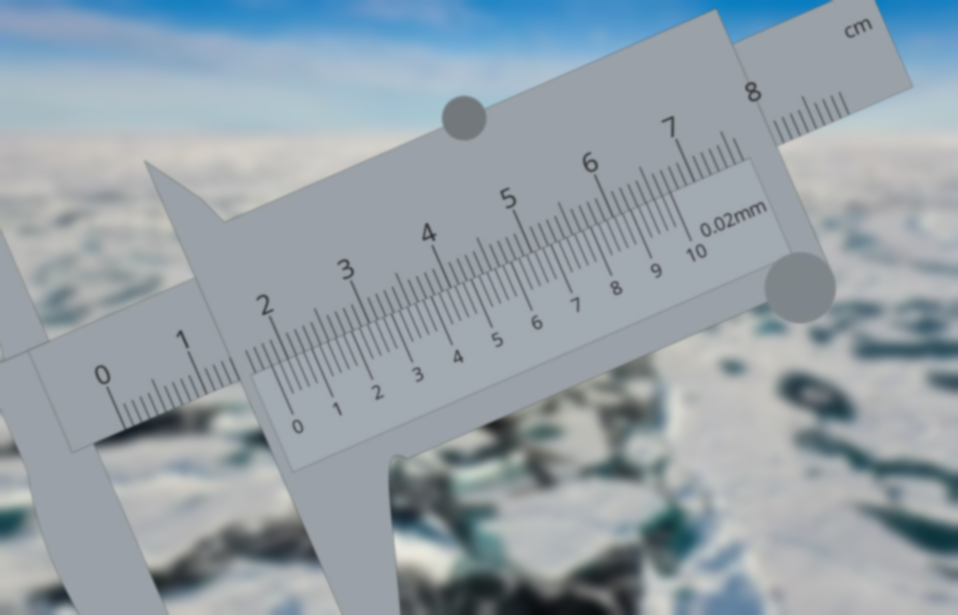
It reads 18.0 mm
